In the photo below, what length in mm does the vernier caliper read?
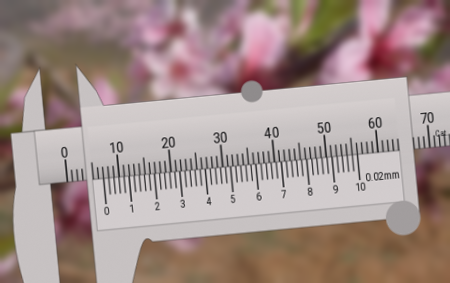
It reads 7.0 mm
